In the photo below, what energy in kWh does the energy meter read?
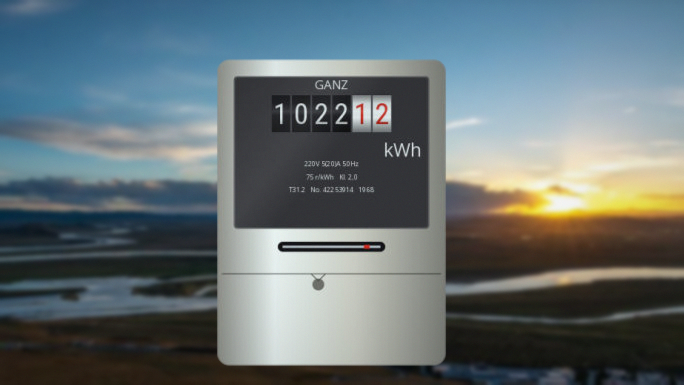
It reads 1022.12 kWh
